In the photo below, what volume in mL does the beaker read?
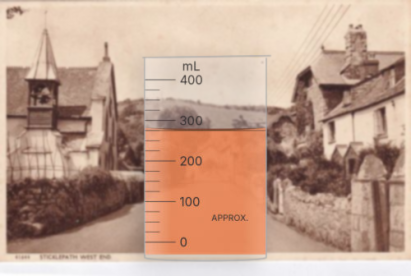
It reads 275 mL
